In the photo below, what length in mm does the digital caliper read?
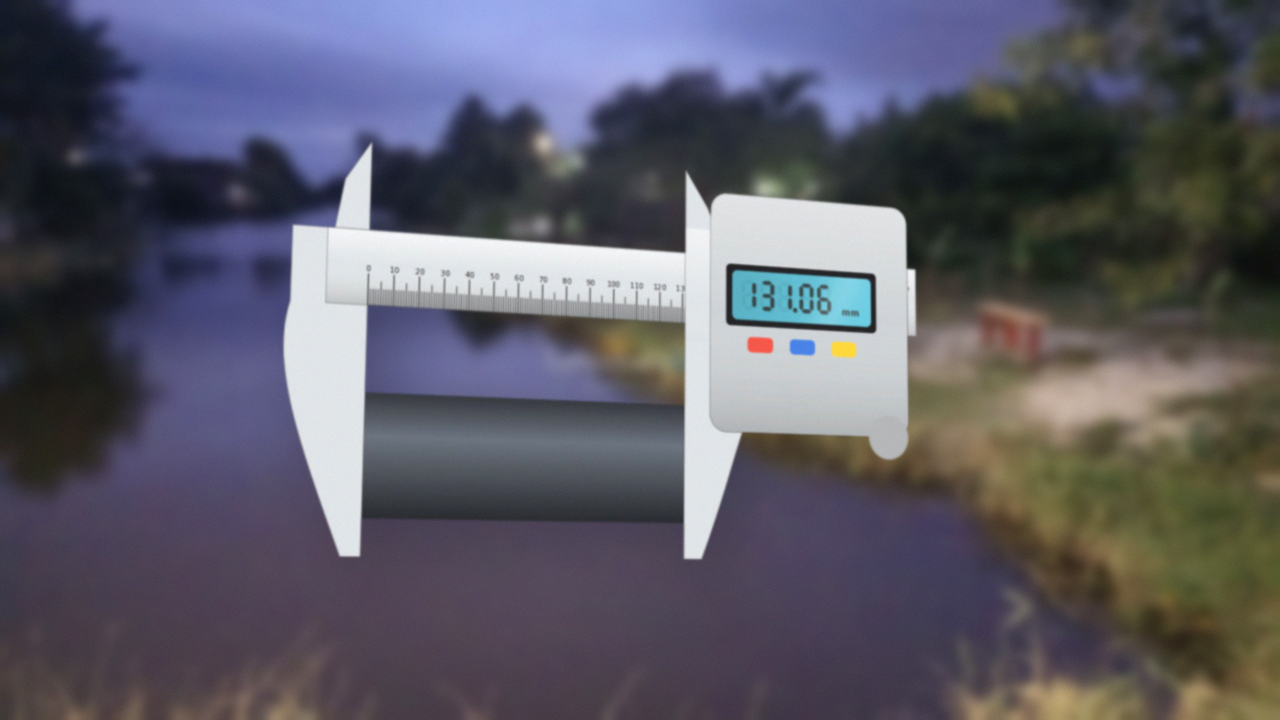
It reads 131.06 mm
